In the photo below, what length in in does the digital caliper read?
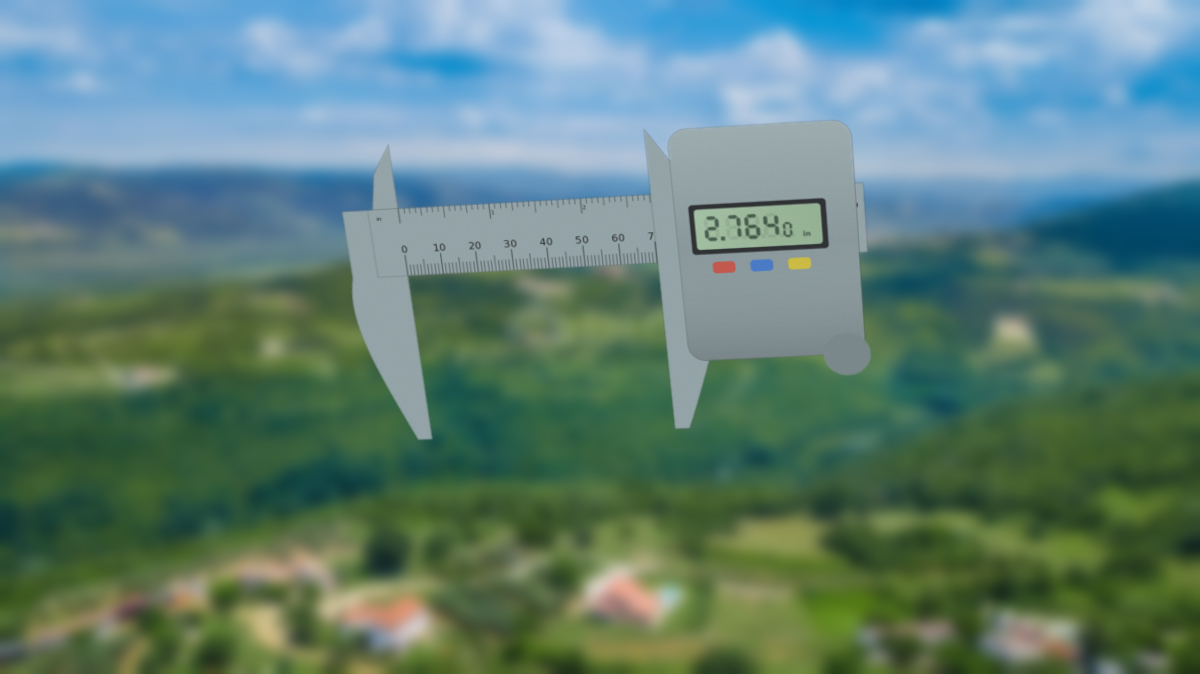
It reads 2.7640 in
